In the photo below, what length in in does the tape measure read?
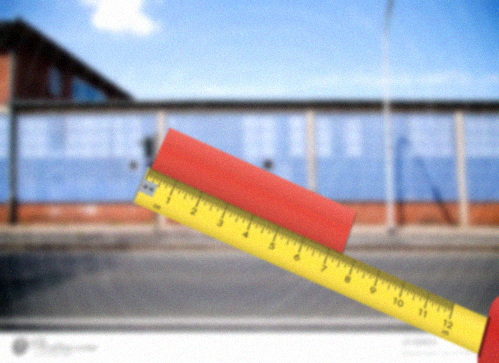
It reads 7.5 in
